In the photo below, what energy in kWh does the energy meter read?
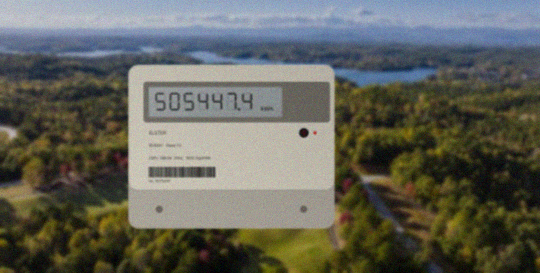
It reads 505447.4 kWh
